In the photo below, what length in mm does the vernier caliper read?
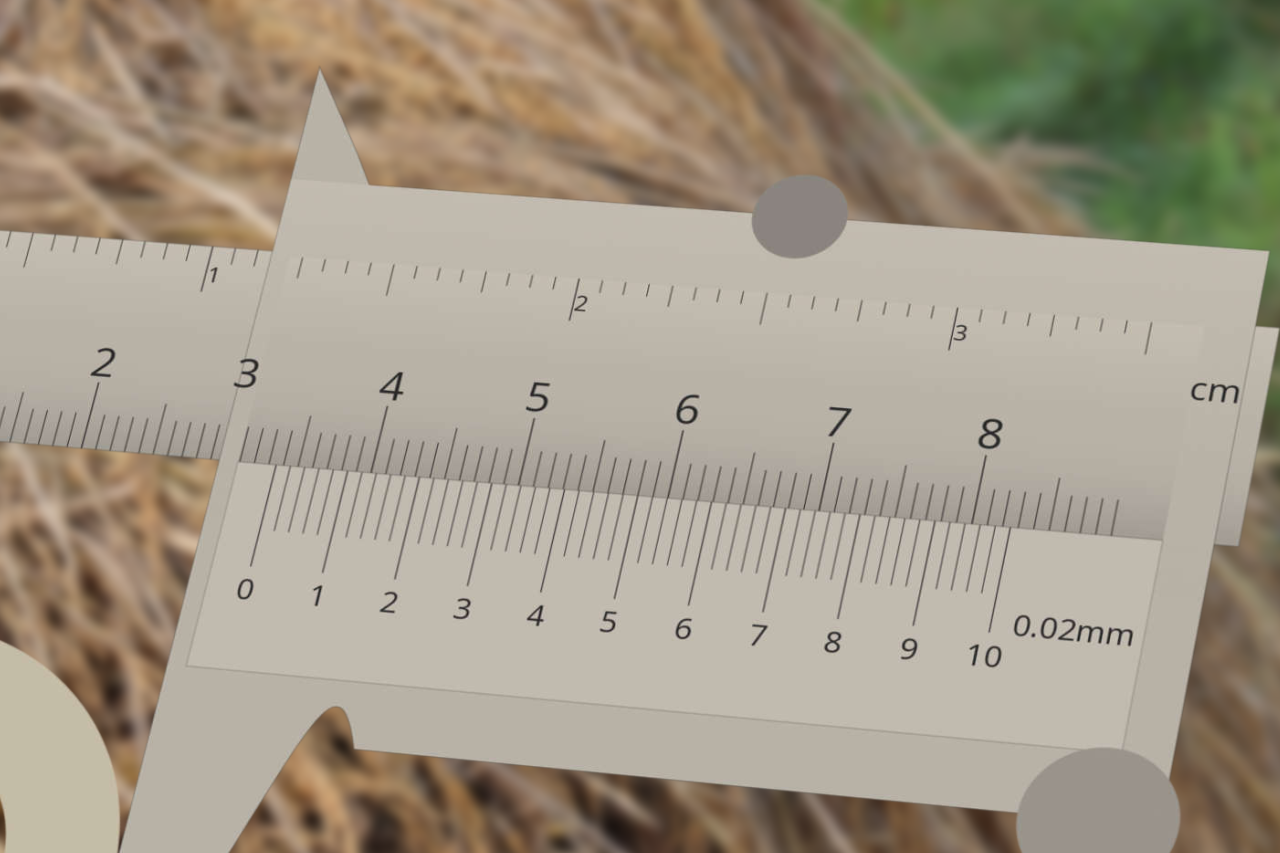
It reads 33.5 mm
